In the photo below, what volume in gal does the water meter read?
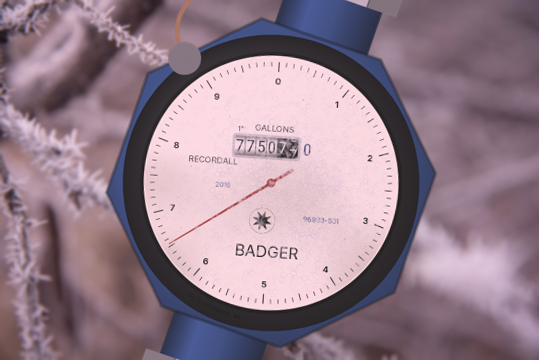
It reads 7750766.5 gal
